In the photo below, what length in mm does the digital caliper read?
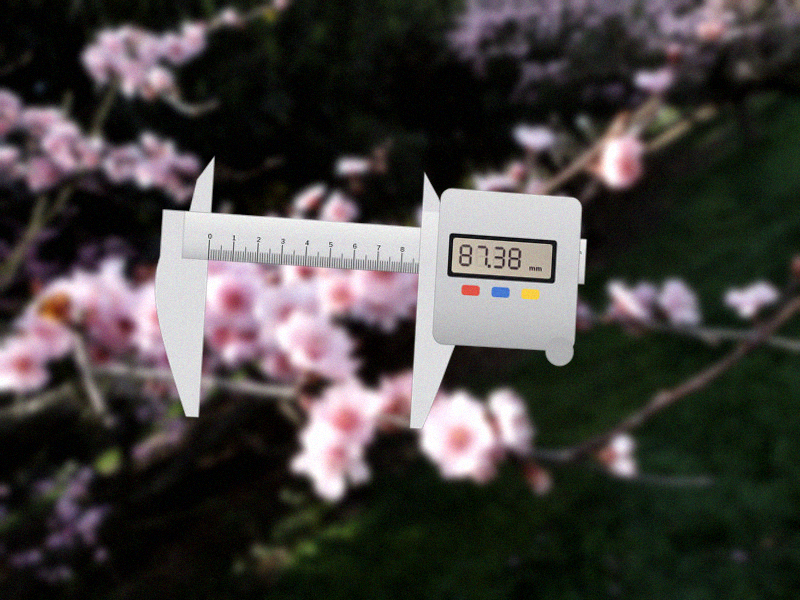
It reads 87.38 mm
